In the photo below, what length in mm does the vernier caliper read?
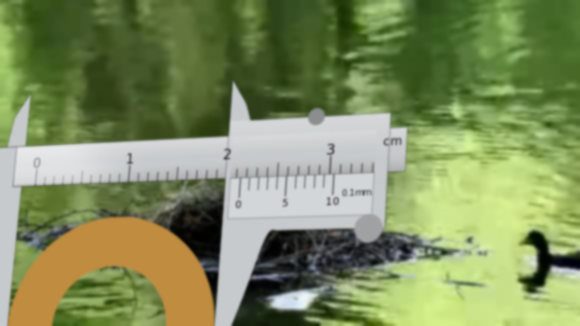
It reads 21.4 mm
